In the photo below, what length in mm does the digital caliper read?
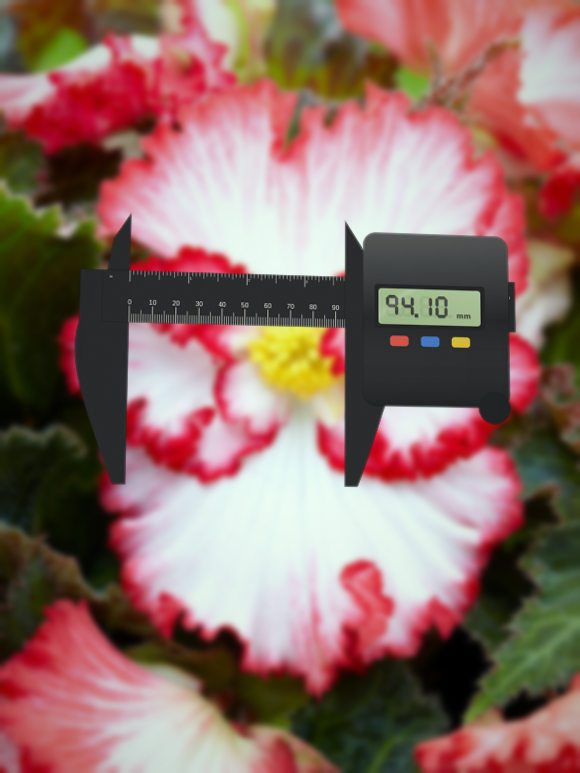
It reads 94.10 mm
